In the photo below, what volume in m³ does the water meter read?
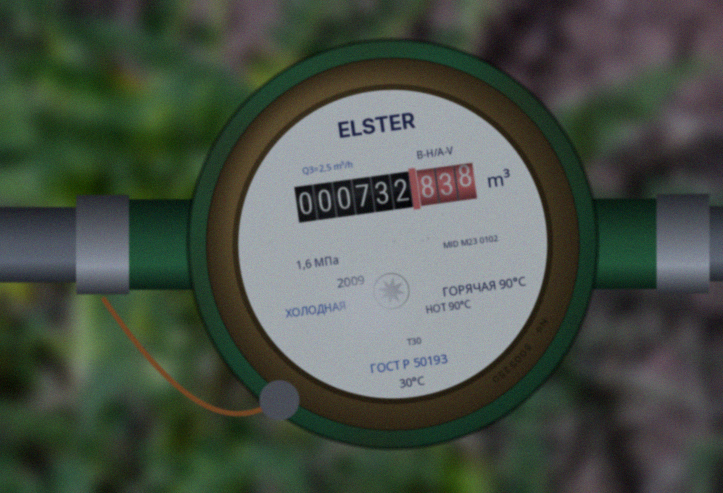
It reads 732.838 m³
